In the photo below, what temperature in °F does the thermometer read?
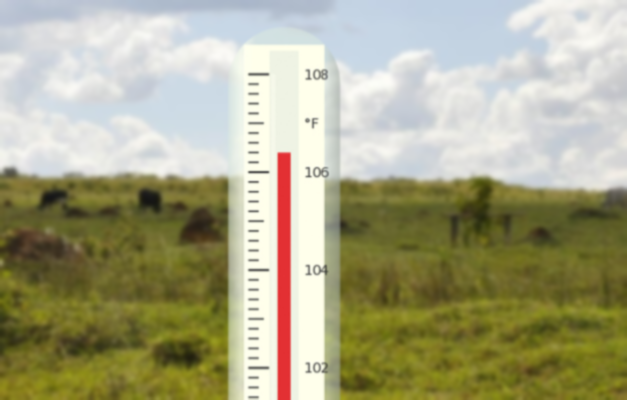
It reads 106.4 °F
